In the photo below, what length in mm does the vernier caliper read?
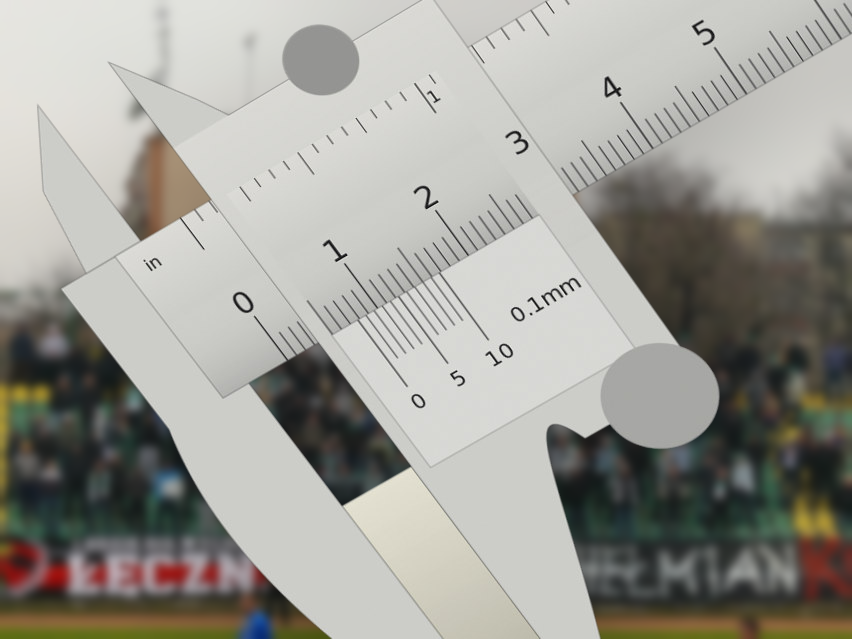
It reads 7.8 mm
